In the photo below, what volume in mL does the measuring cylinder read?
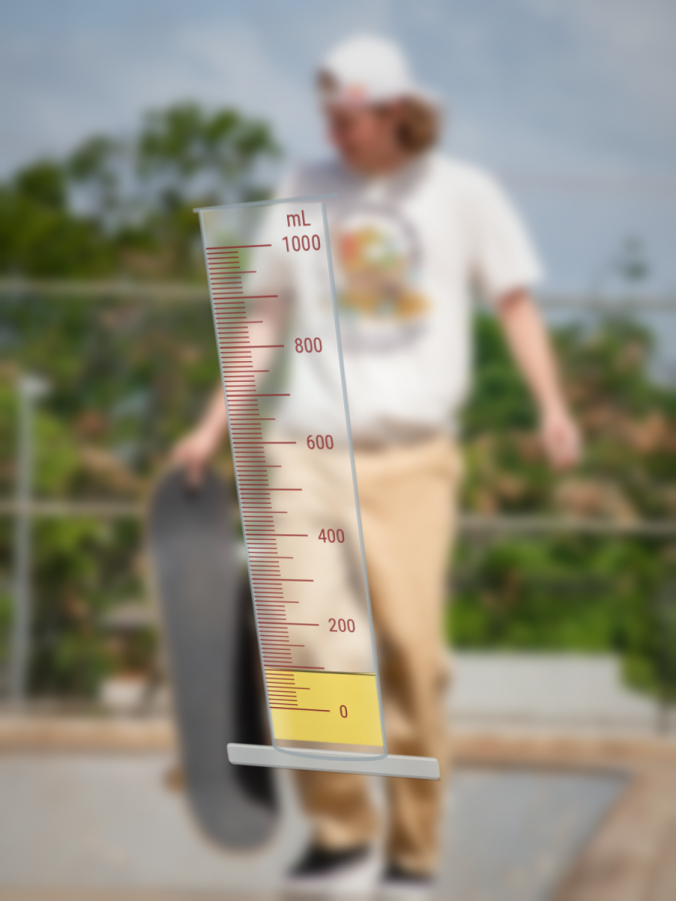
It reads 90 mL
